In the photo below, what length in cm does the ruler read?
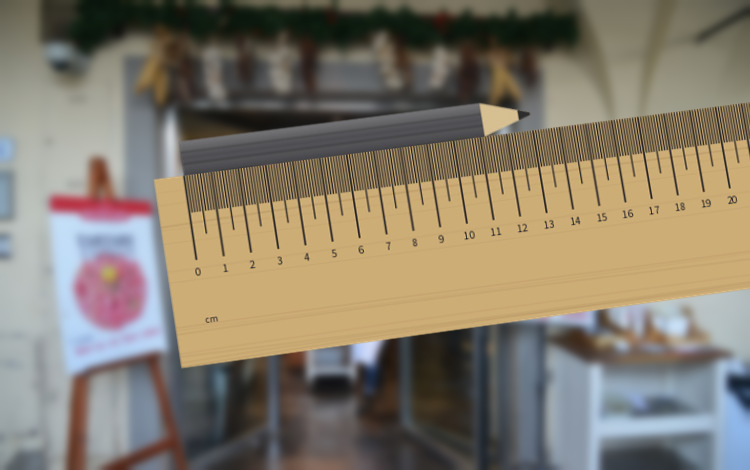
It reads 13 cm
